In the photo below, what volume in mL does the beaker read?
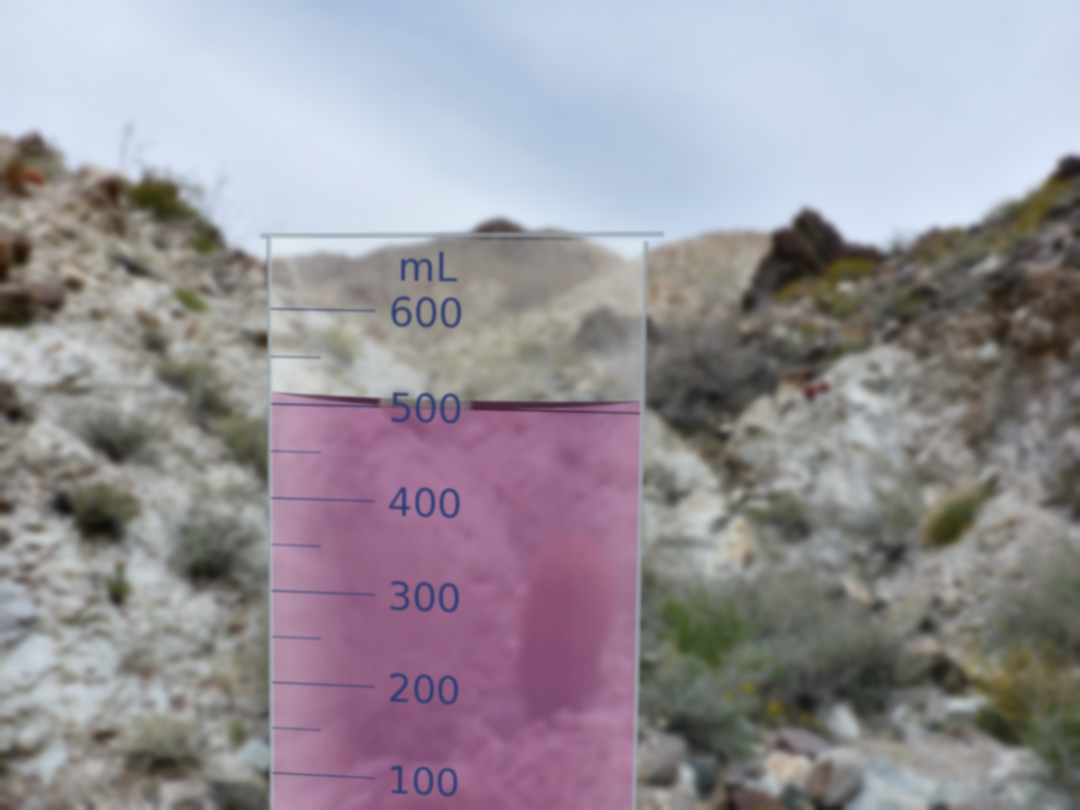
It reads 500 mL
